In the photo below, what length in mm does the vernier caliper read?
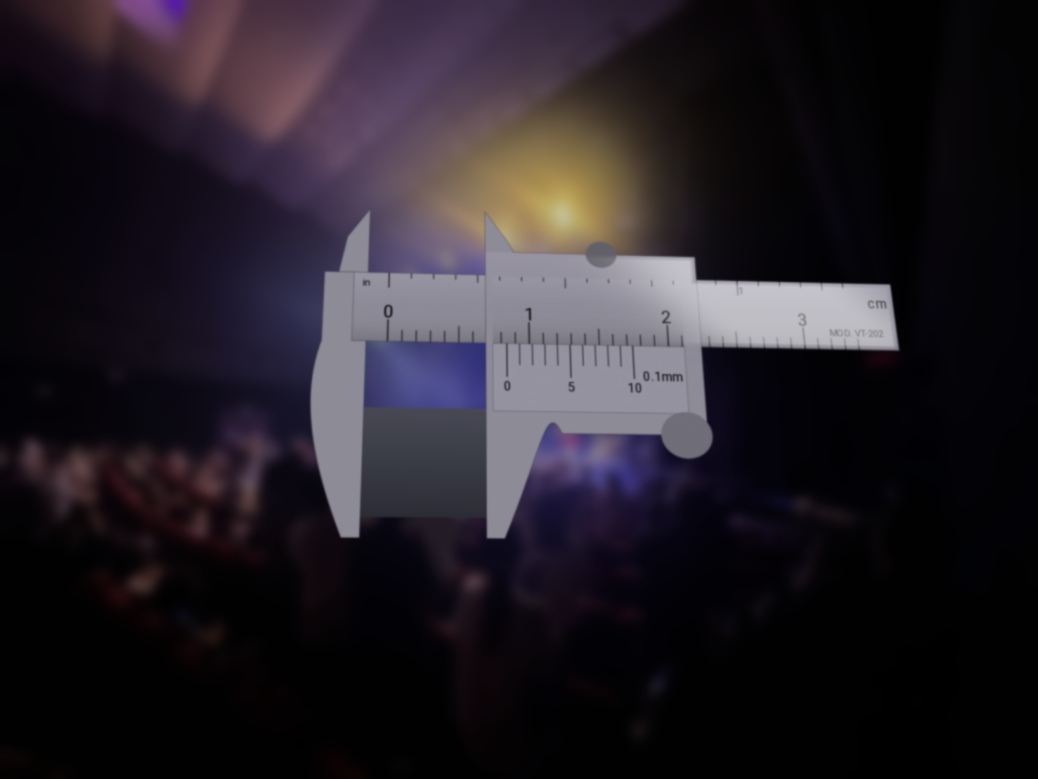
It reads 8.4 mm
